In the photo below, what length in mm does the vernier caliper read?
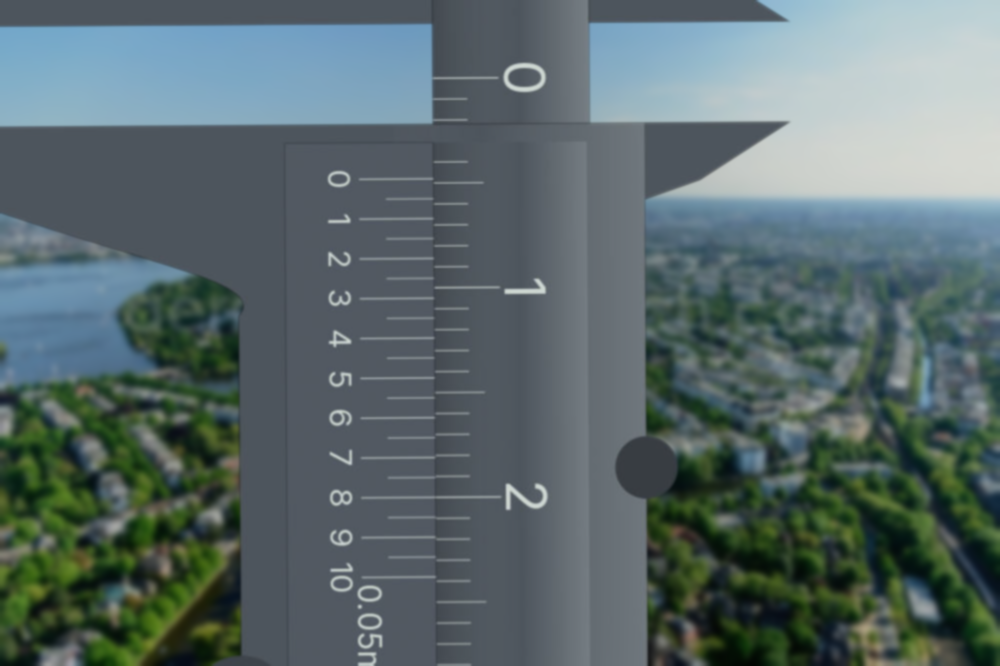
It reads 4.8 mm
